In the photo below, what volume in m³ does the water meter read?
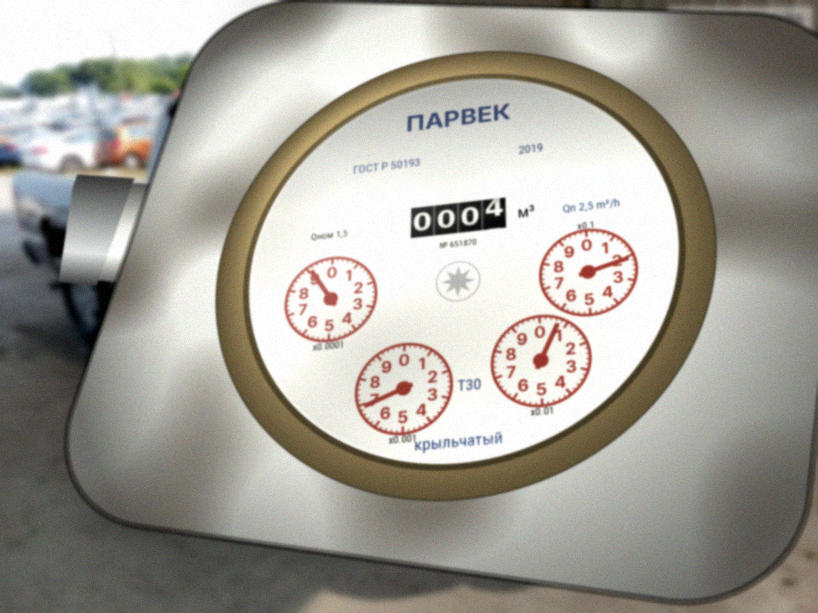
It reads 4.2069 m³
